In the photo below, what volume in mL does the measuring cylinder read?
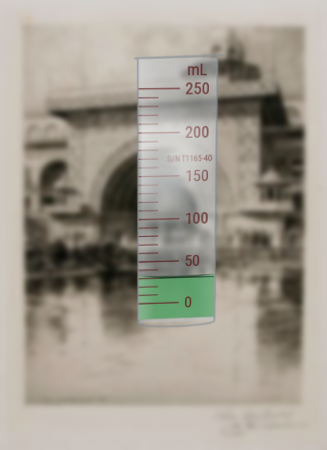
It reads 30 mL
